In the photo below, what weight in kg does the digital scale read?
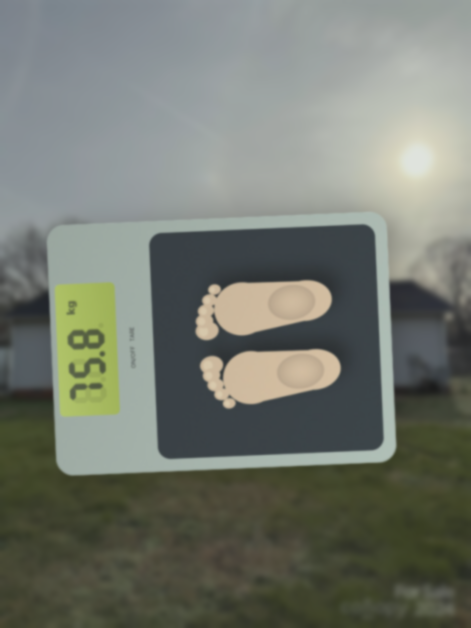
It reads 75.8 kg
